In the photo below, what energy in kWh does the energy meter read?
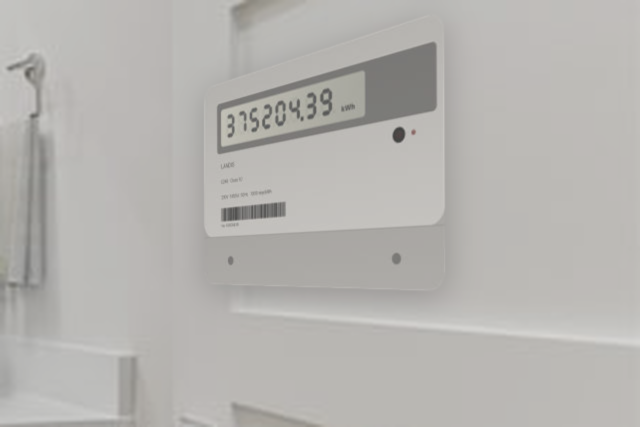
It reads 375204.39 kWh
